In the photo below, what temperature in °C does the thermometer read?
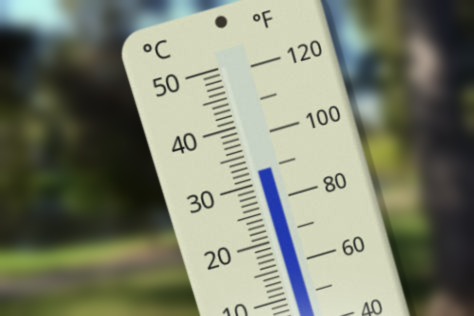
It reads 32 °C
